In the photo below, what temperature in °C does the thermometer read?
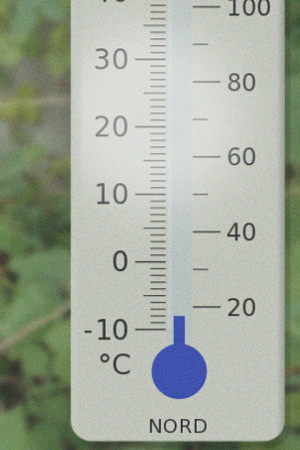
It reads -8 °C
